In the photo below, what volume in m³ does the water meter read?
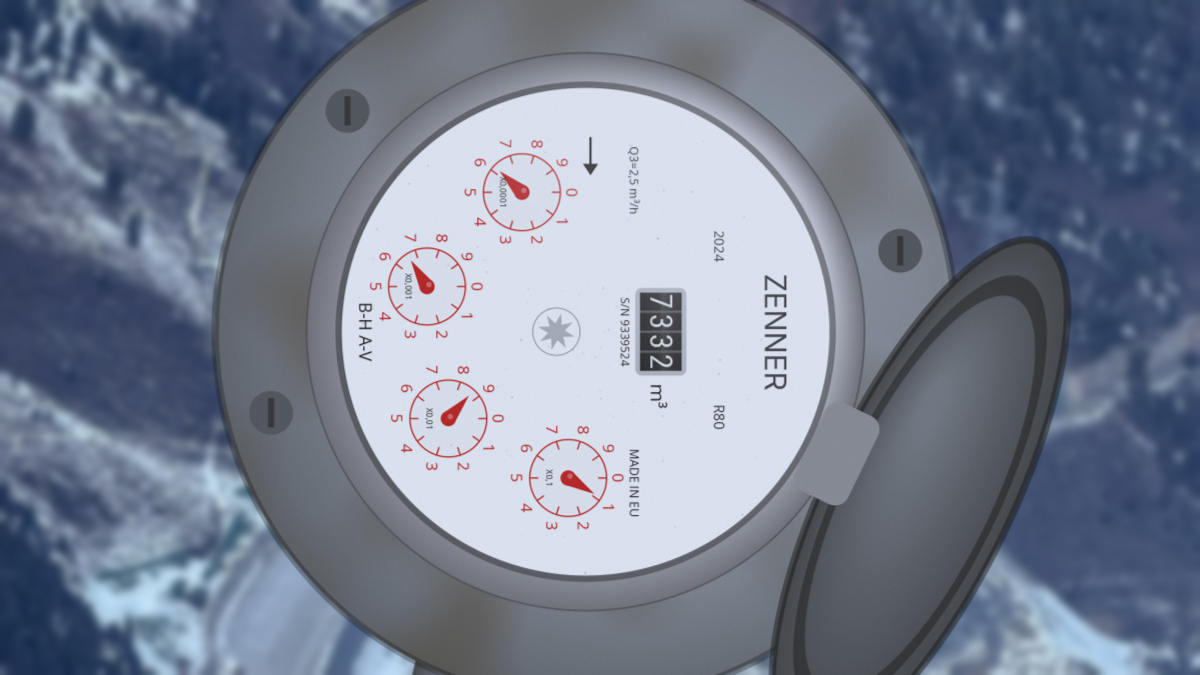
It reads 7332.0866 m³
